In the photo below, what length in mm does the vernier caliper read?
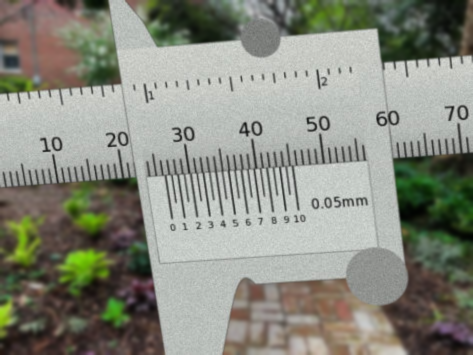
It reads 26.4 mm
